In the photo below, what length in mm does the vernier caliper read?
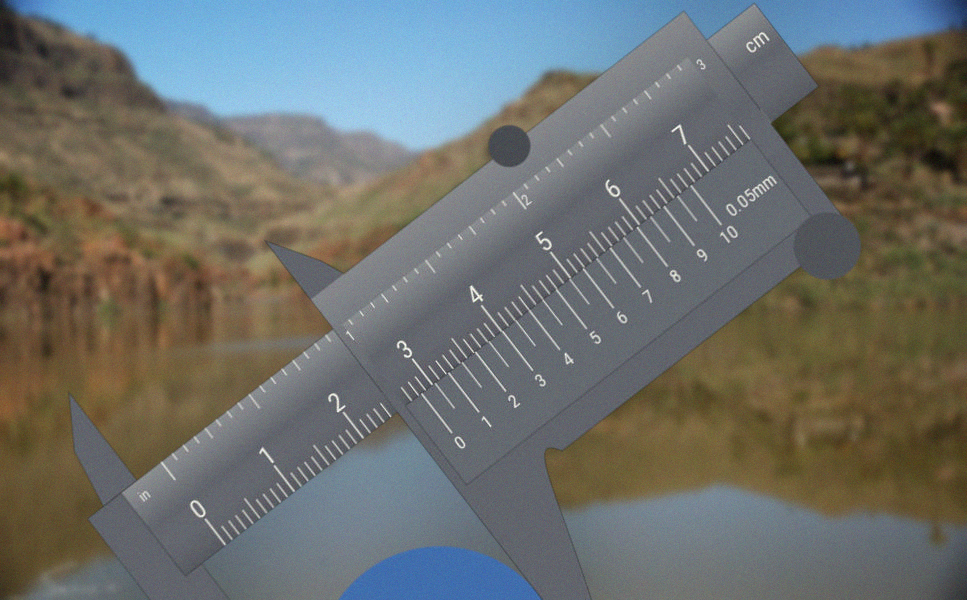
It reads 28.4 mm
